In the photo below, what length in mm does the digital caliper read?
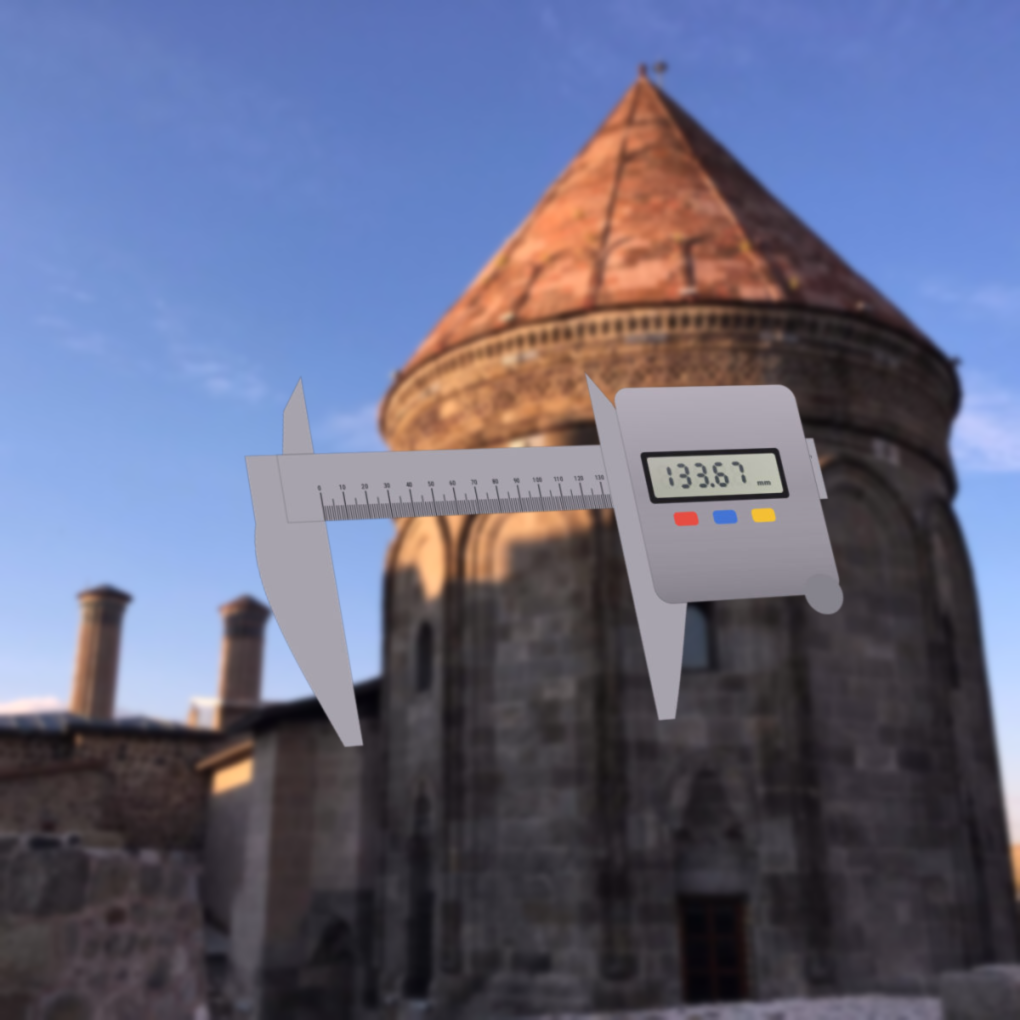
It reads 133.67 mm
